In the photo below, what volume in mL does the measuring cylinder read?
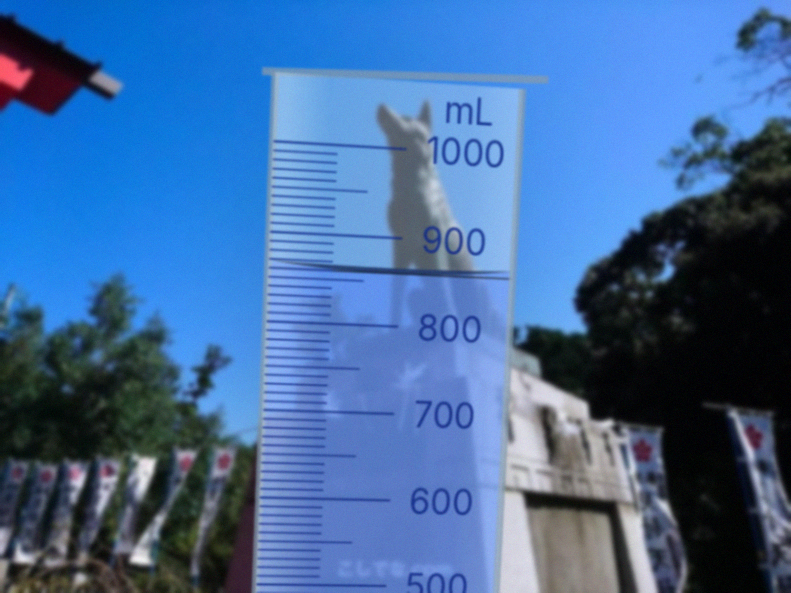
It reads 860 mL
